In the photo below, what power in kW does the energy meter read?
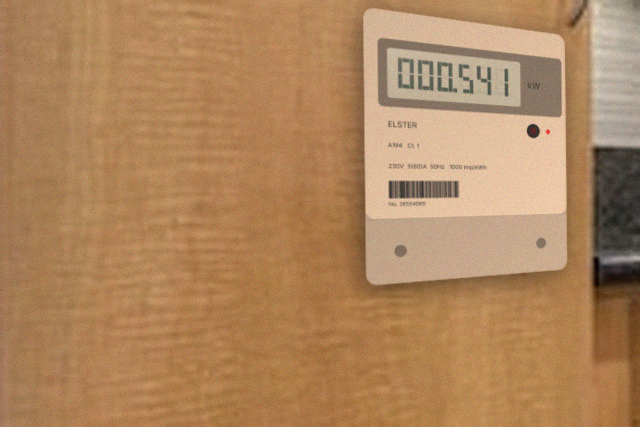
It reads 0.541 kW
